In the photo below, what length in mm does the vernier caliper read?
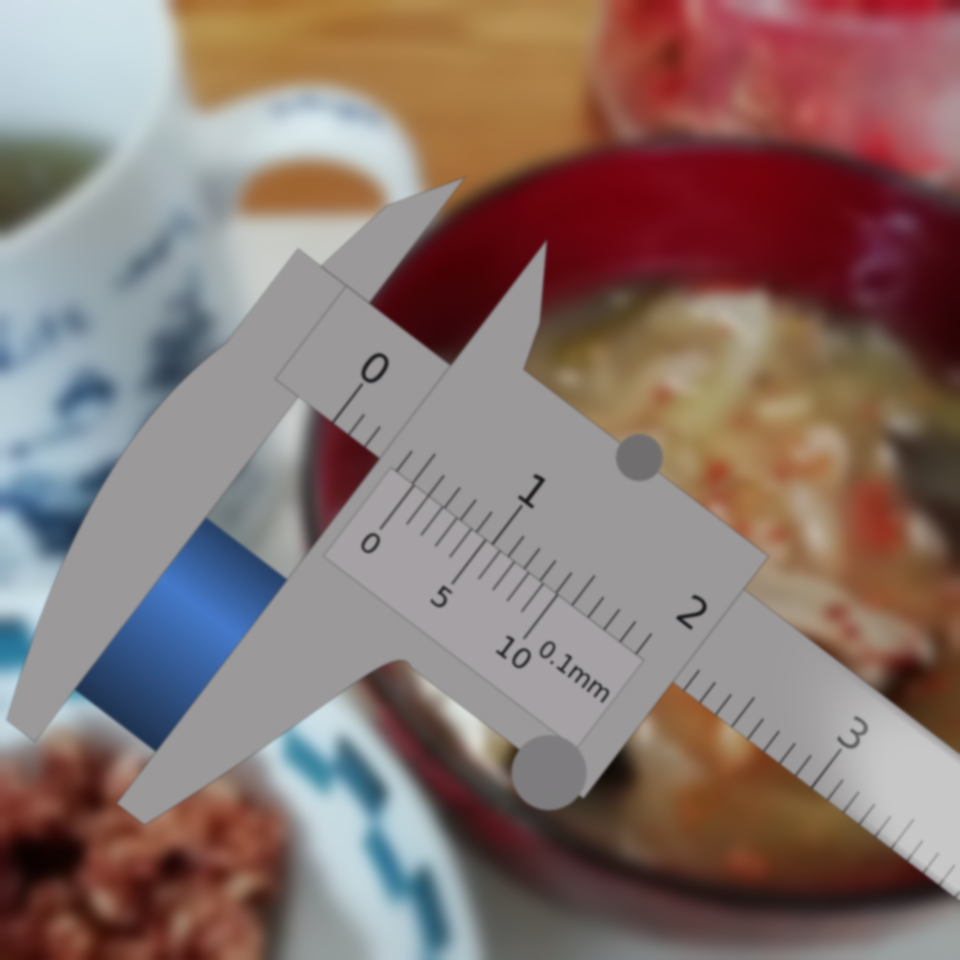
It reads 5.1 mm
